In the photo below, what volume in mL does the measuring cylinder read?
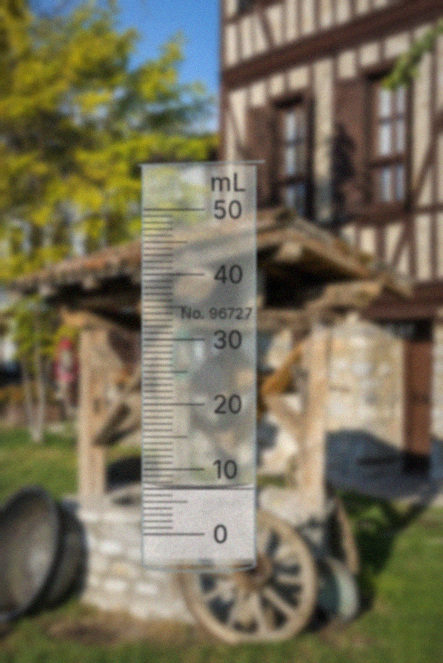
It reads 7 mL
